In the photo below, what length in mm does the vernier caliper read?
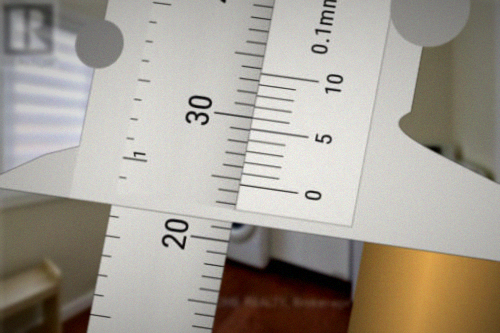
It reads 24.6 mm
